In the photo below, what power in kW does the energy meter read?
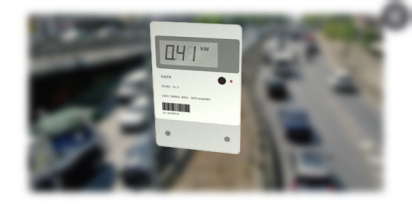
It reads 0.41 kW
